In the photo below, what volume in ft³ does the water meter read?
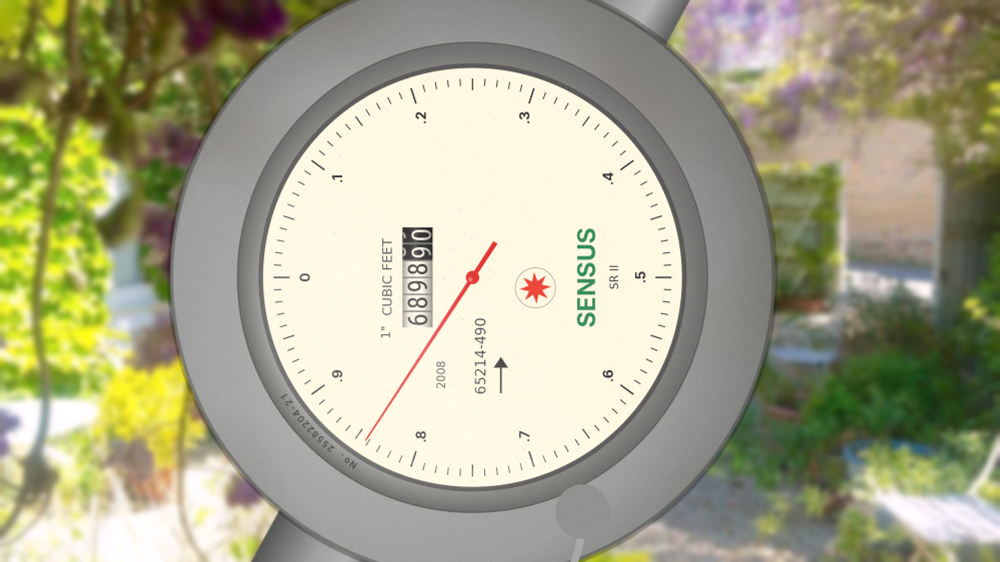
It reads 689889.84 ft³
